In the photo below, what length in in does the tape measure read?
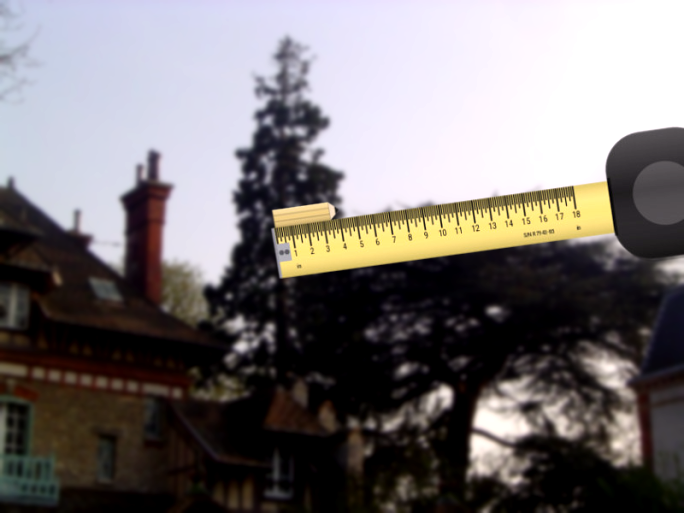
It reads 4 in
